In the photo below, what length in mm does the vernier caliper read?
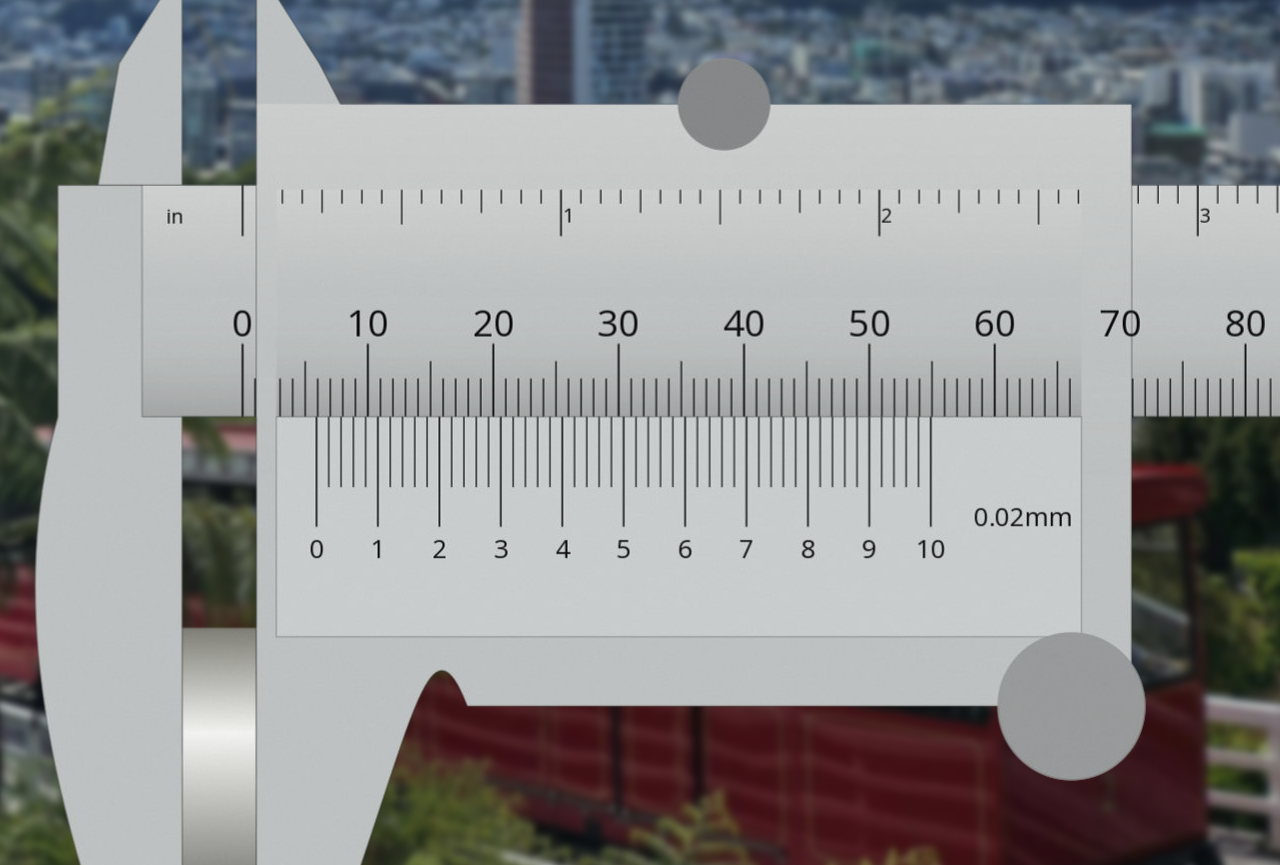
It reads 5.9 mm
